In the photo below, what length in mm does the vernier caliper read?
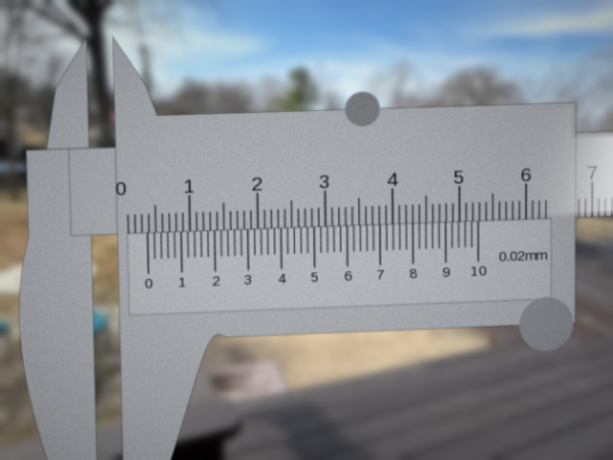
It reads 3.8 mm
